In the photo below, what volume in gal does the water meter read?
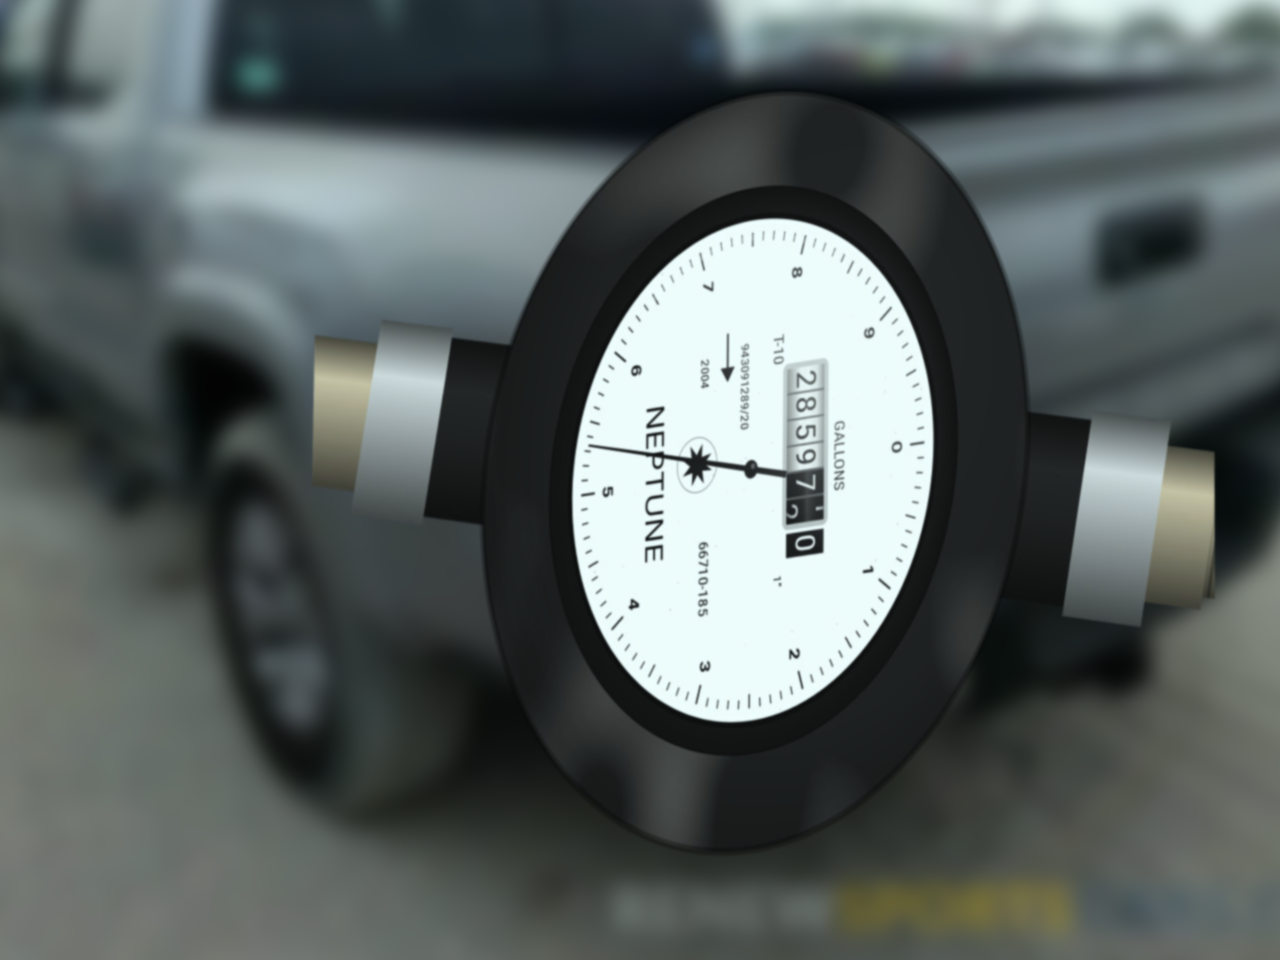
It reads 2859715.3 gal
